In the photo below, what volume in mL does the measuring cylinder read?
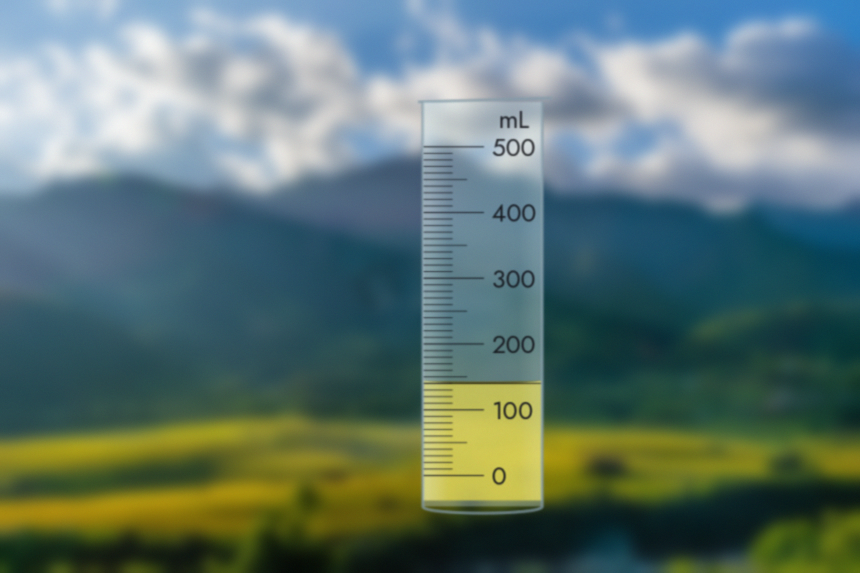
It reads 140 mL
